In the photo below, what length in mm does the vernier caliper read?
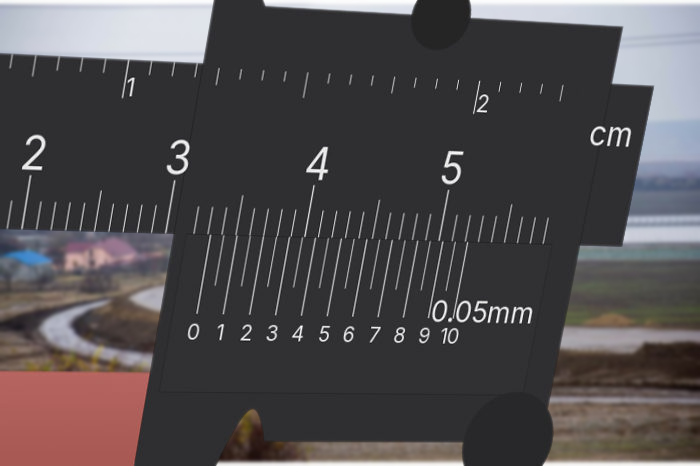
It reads 33.2 mm
